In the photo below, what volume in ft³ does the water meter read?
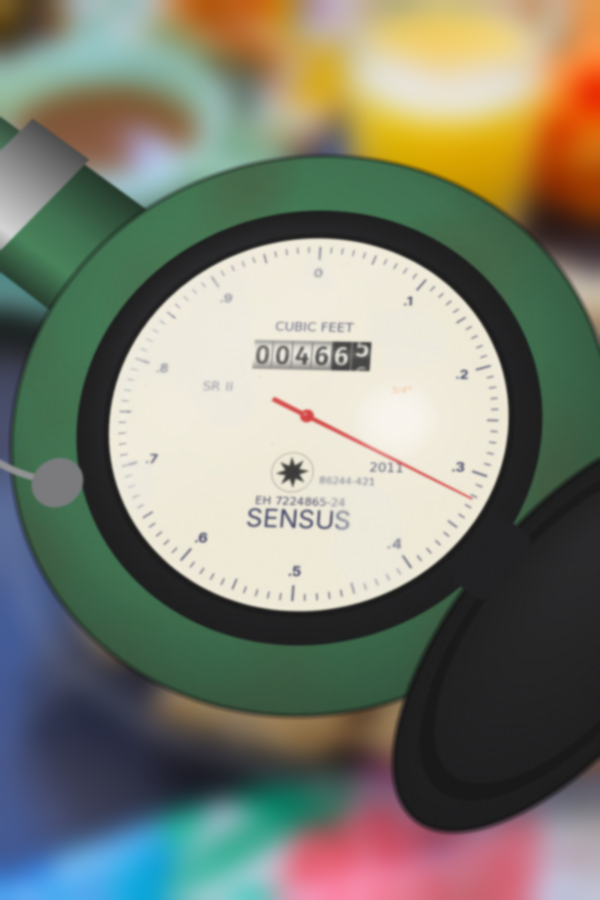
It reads 4665.32 ft³
